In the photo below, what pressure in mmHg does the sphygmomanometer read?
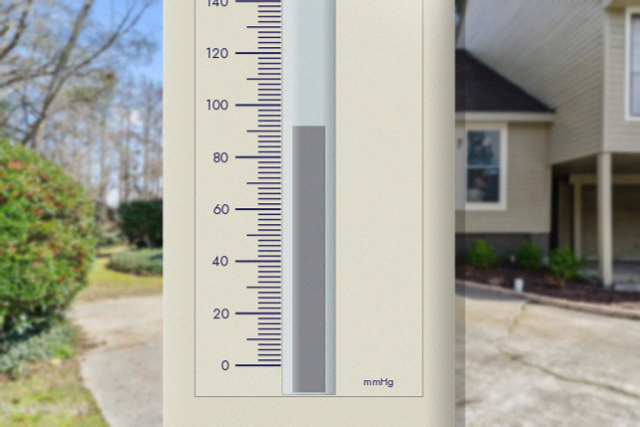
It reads 92 mmHg
